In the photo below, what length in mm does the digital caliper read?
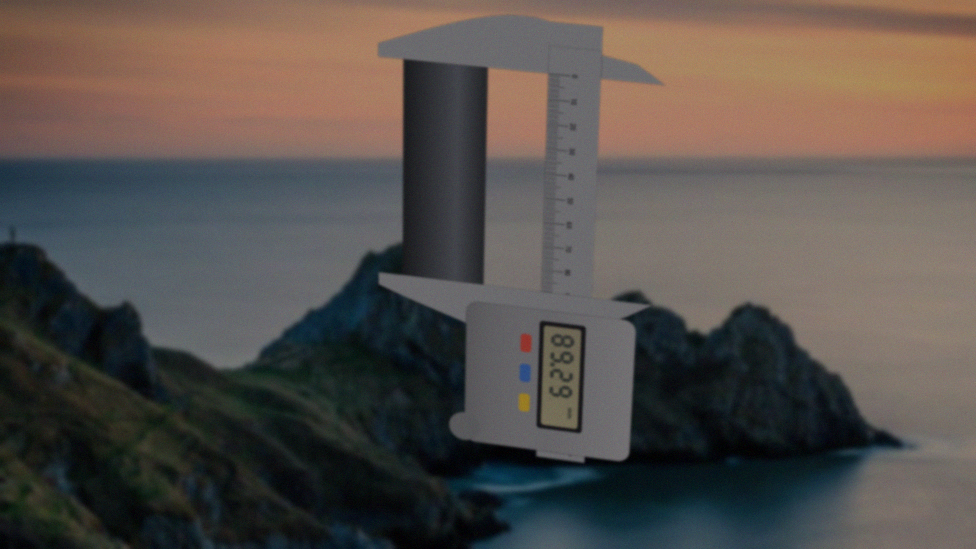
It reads 89.29 mm
